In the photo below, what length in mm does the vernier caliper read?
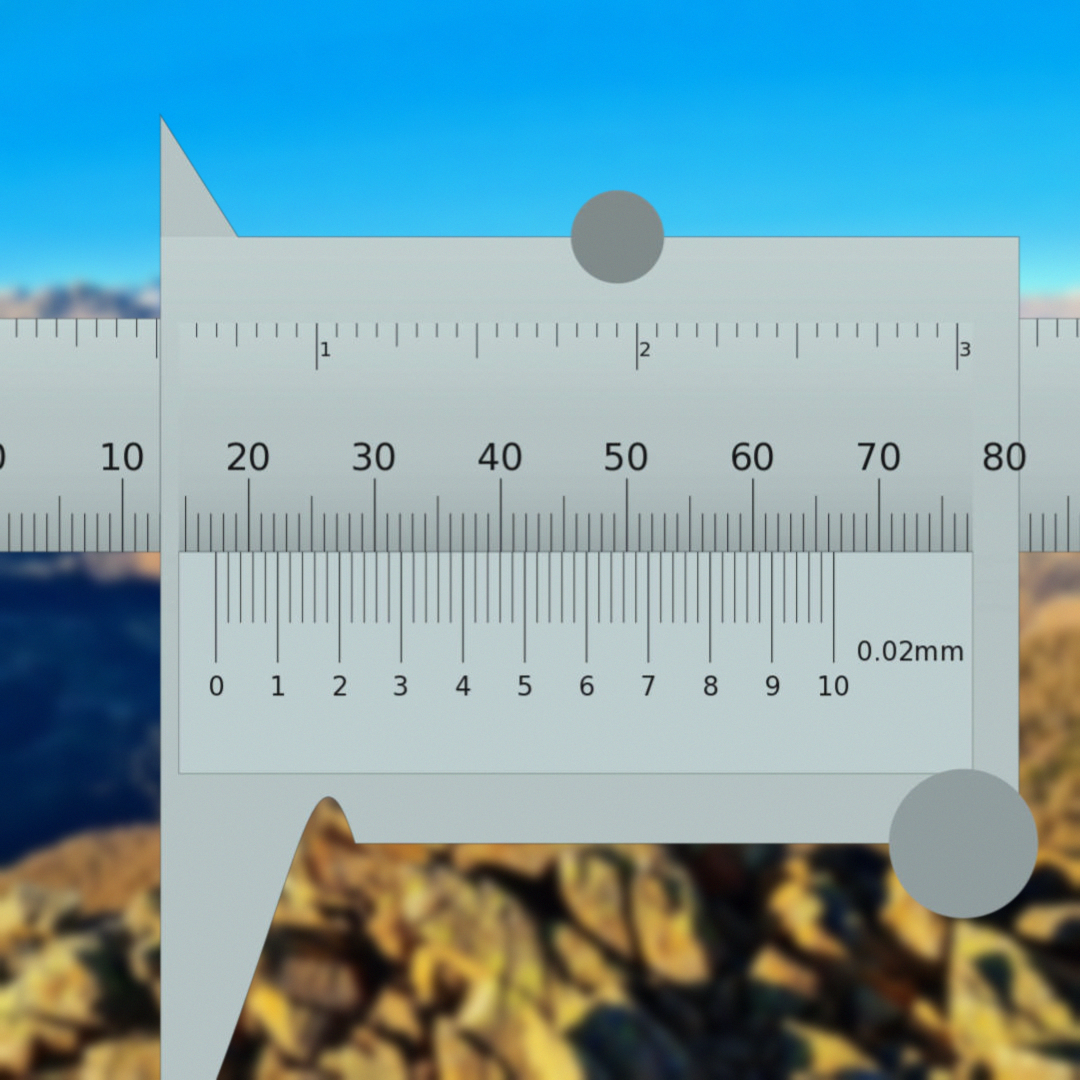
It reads 17.4 mm
